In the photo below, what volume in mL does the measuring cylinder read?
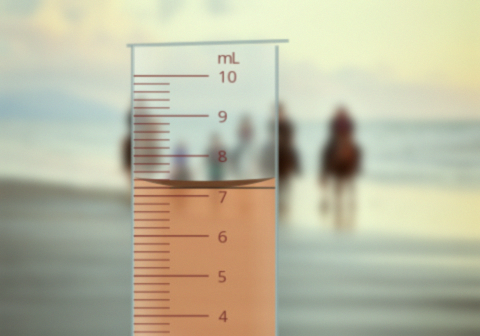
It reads 7.2 mL
